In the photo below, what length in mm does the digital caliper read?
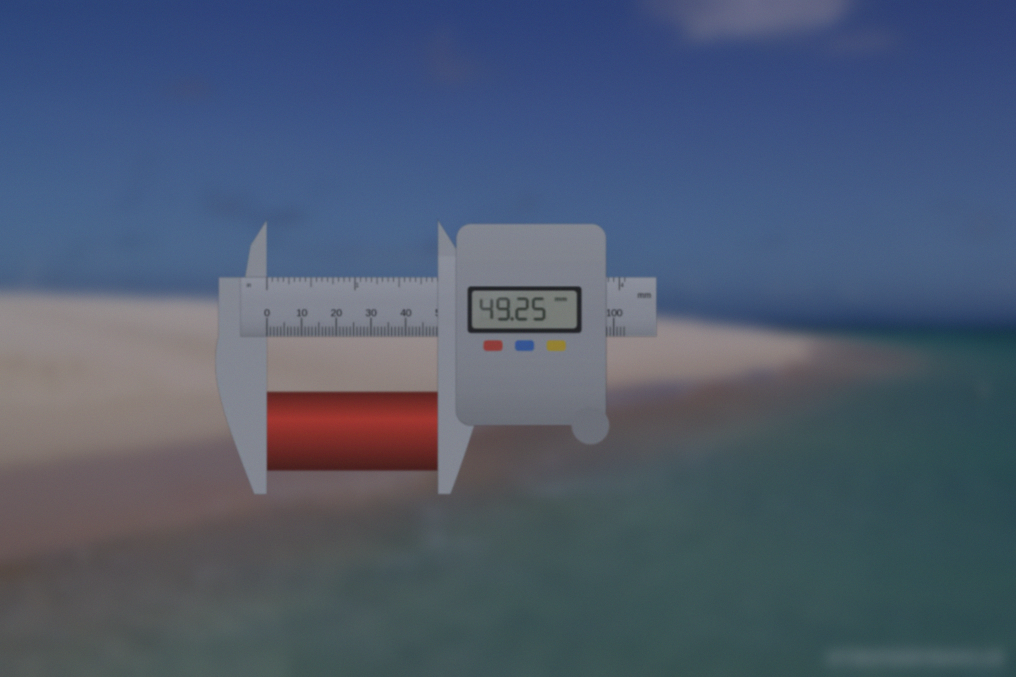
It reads 49.25 mm
